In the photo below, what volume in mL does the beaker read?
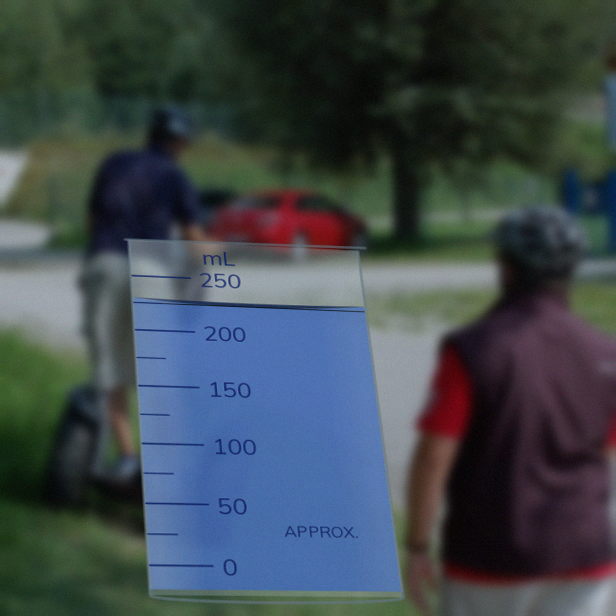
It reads 225 mL
